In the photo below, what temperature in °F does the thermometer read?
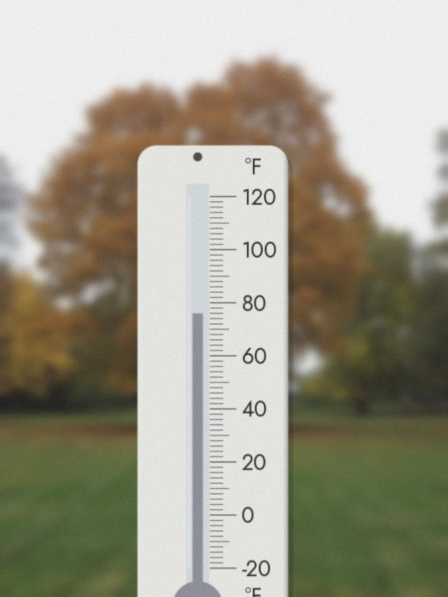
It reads 76 °F
